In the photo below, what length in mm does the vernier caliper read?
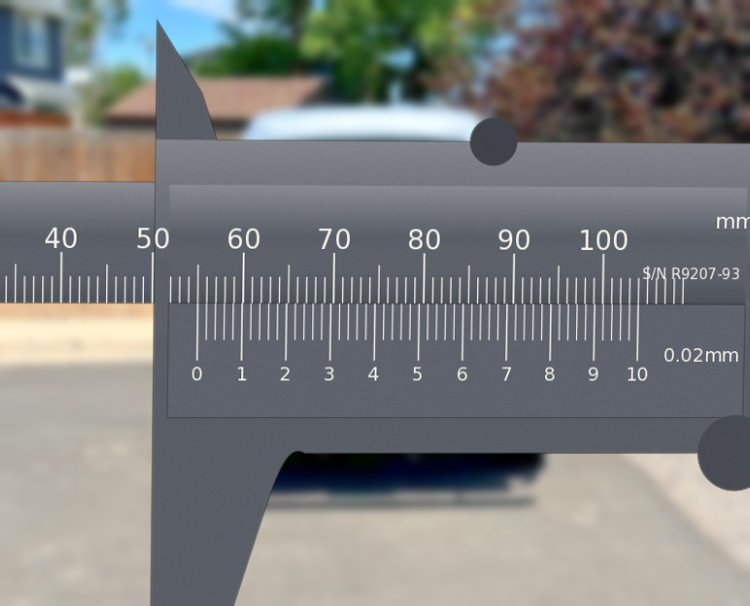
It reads 55.0 mm
